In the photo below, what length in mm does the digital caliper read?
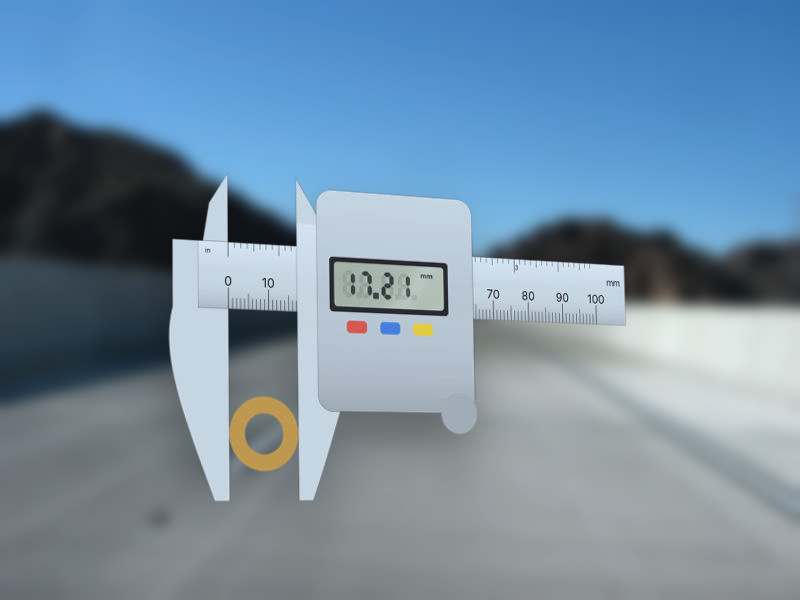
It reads 17.21 mm
